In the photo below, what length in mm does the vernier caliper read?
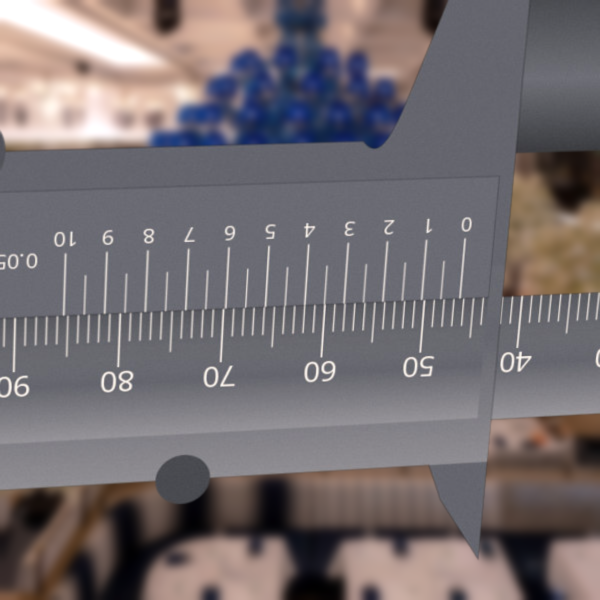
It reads 46.4 mm
